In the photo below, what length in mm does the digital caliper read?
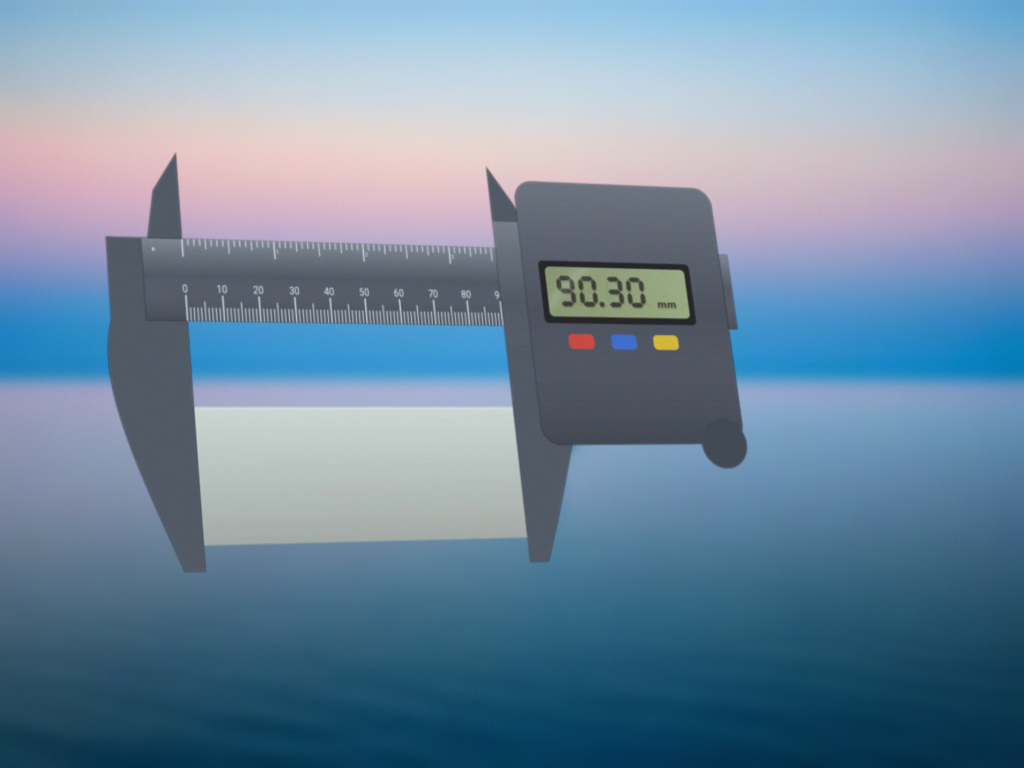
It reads 90.30 mm
